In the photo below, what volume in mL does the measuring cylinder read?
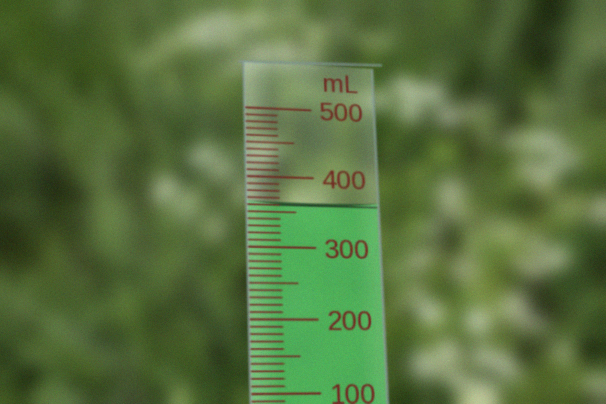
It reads 360 mL
